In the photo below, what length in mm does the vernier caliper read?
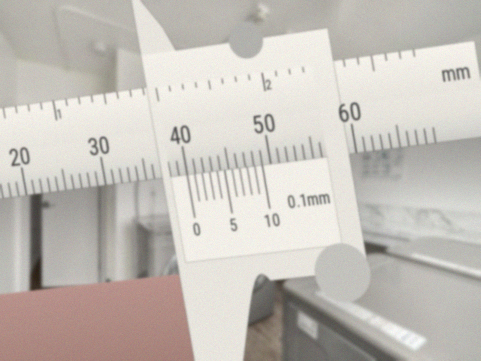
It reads 40.0 mm
